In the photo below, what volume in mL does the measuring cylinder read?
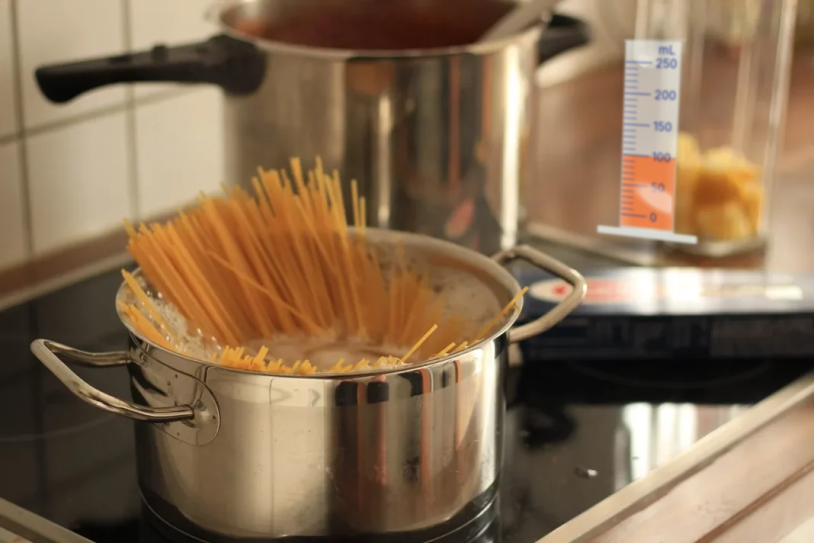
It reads 100 mL
